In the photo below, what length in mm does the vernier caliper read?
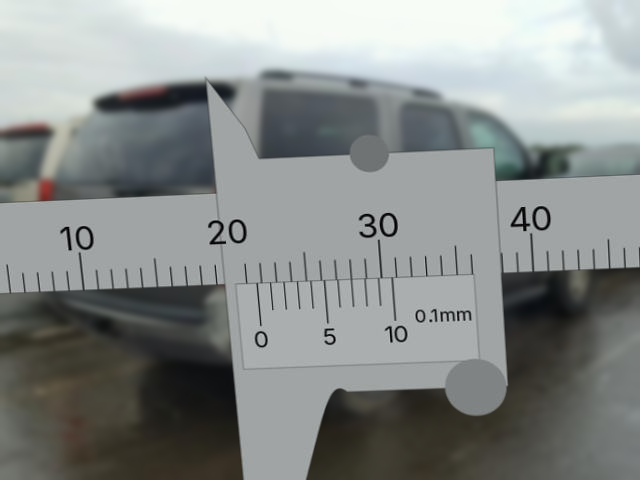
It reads 21.7 mm
